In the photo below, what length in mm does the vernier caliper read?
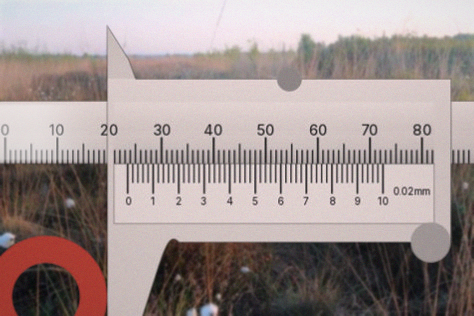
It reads 23.5 mm
